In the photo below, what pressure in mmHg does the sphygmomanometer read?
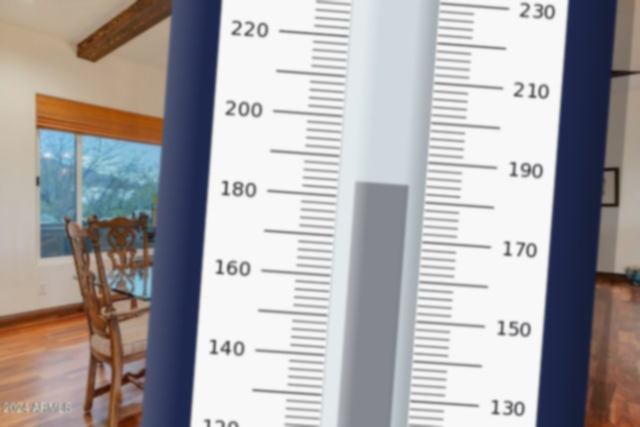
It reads 184 mmHg
